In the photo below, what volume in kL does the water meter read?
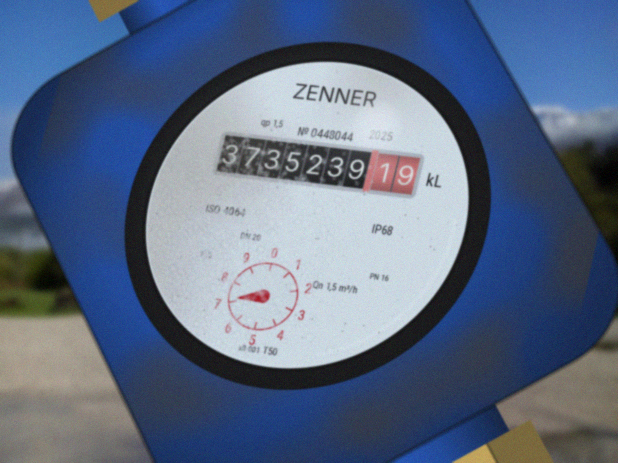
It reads 3735239.197 kL
